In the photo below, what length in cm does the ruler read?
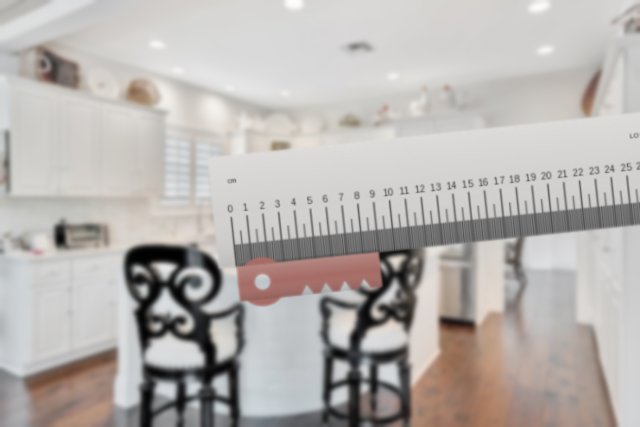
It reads 9 cm
